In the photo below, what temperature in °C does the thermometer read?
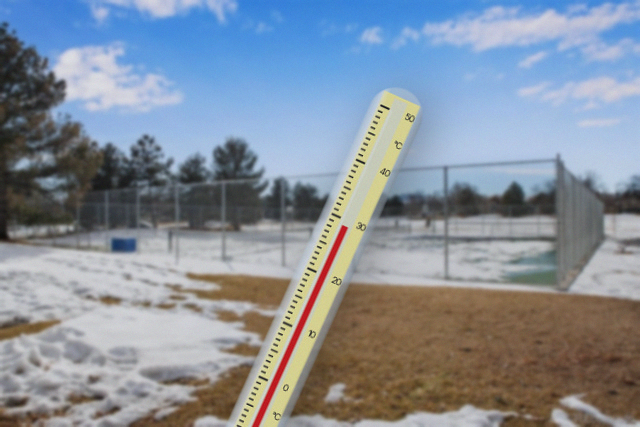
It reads 29 °C
